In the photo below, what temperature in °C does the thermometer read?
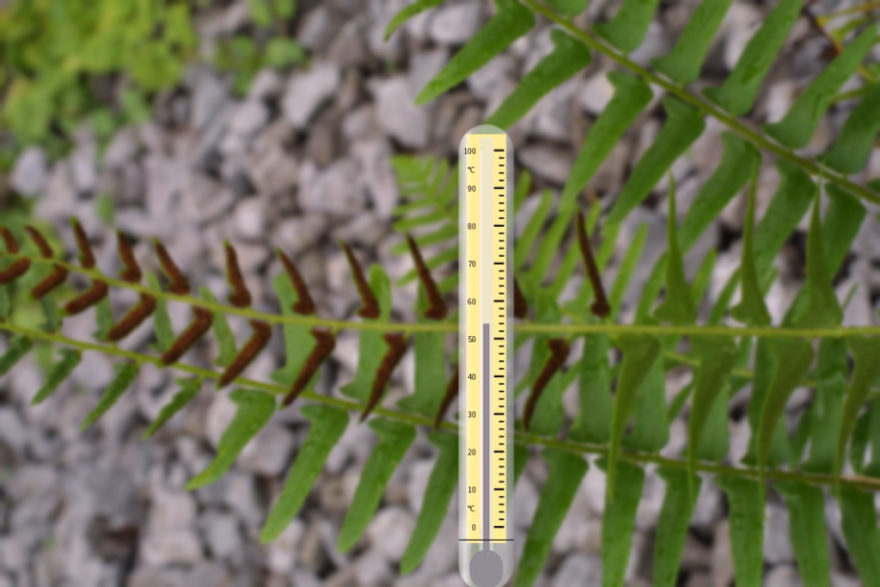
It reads 54 °C
